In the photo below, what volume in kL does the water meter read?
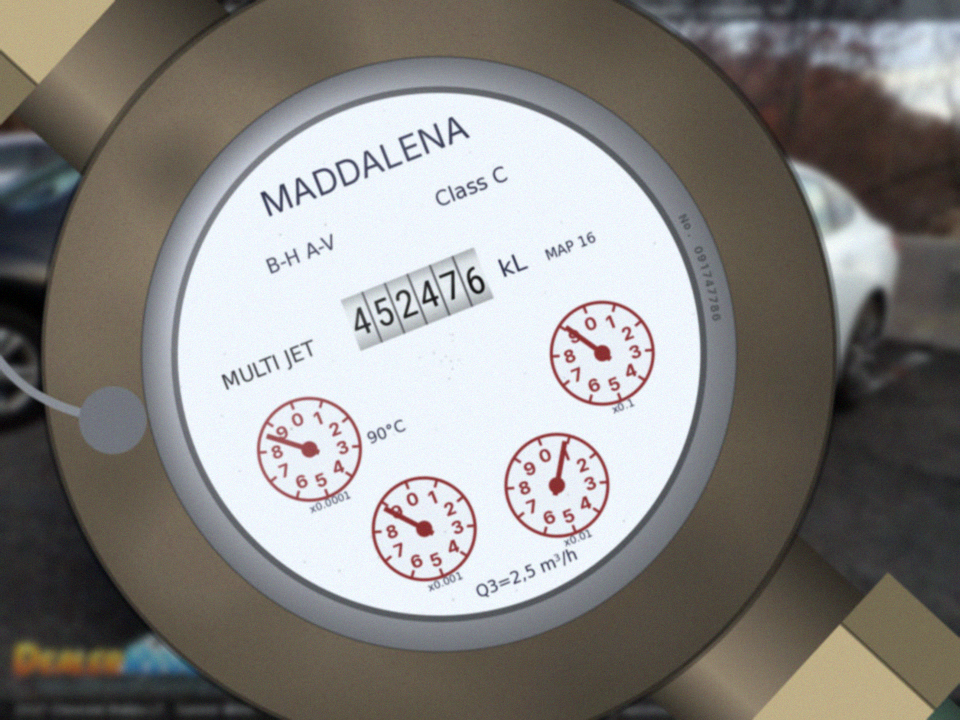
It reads 452475.9088 kL
